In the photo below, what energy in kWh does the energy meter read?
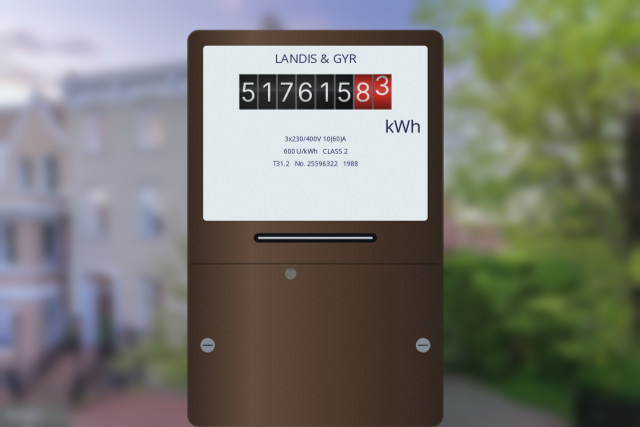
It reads 517615.83 kWh
